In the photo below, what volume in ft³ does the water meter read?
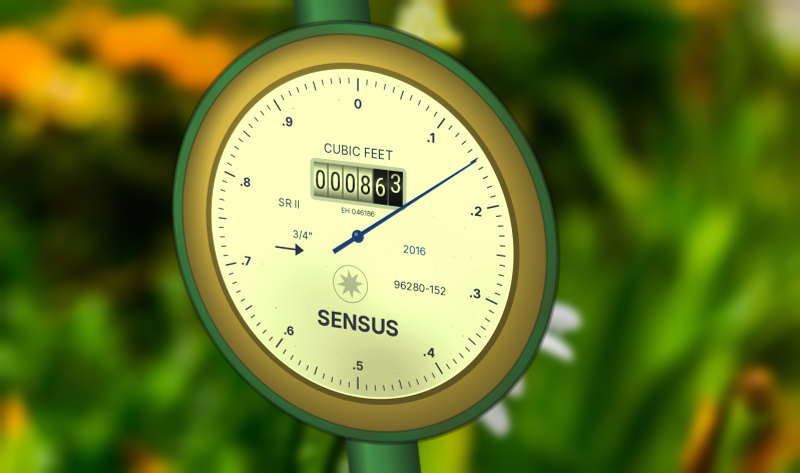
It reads 863.15 ft³
